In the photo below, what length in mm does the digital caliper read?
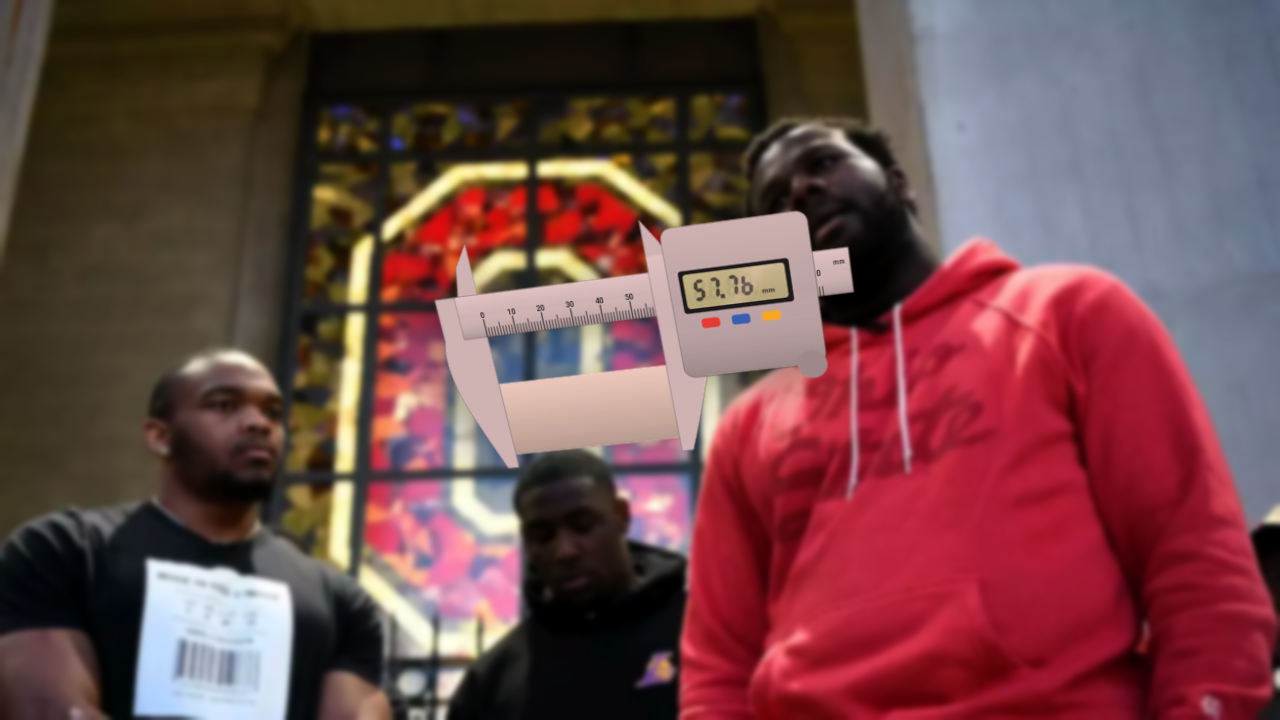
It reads 57.76 mm
